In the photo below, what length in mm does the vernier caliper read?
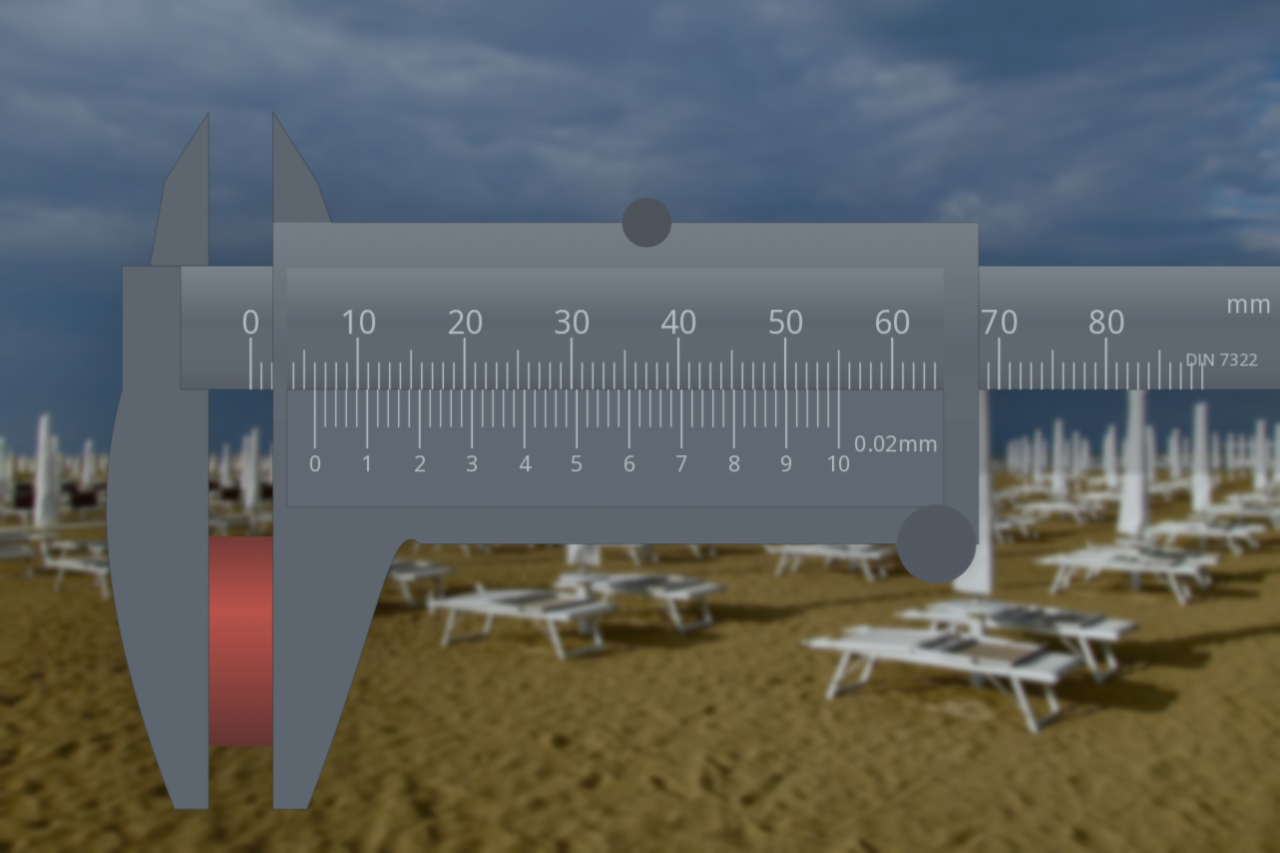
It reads 6.0 mm
